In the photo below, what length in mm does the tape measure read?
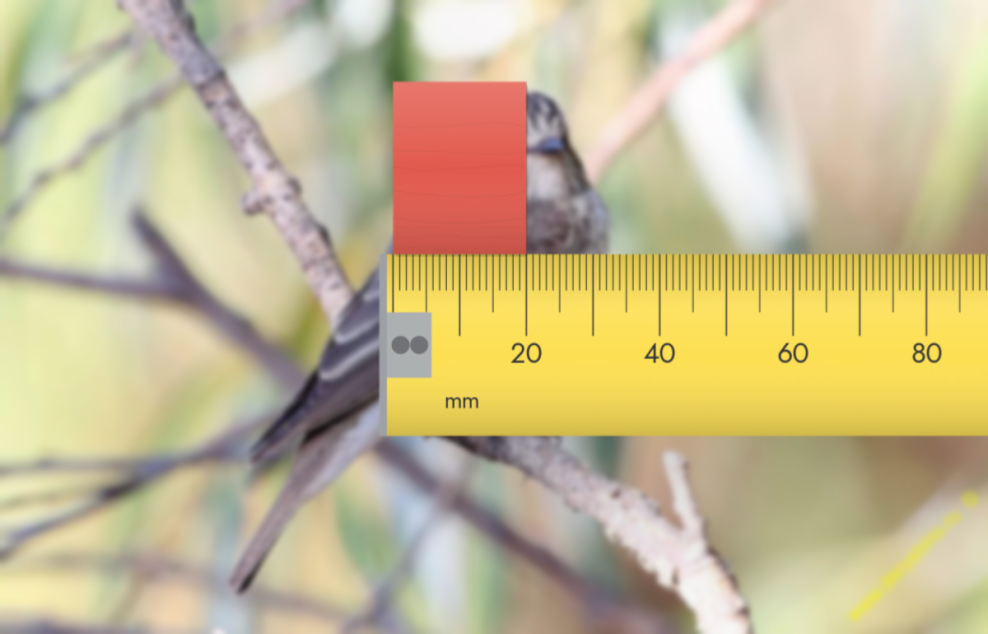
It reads 20 mm
